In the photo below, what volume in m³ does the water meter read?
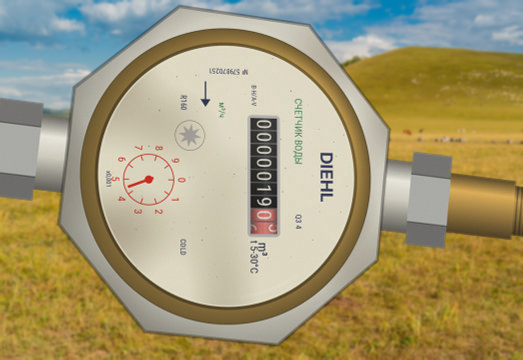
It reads 19.054 m³
